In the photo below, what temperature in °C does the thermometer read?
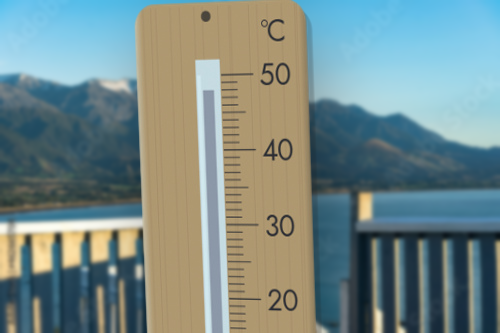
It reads 48 °C
